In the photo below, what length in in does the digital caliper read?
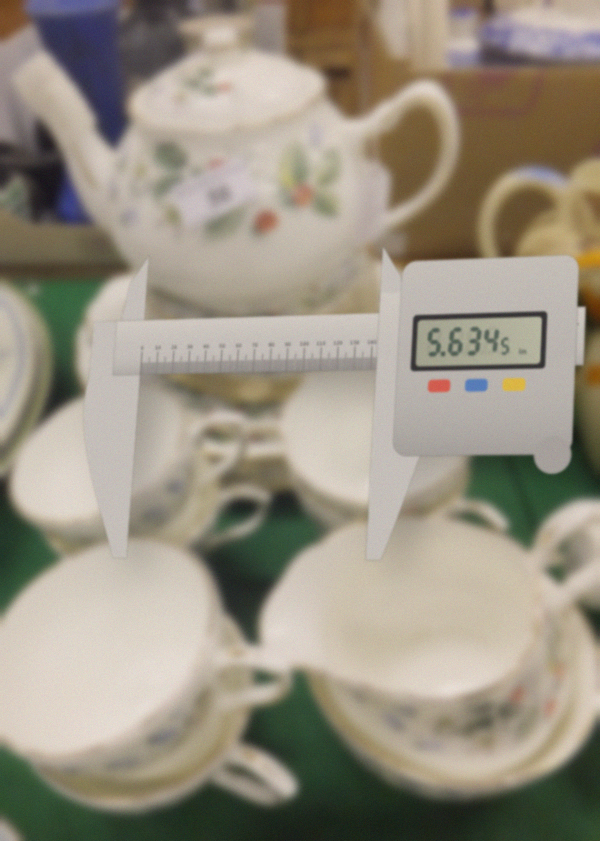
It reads 5.6345 in
